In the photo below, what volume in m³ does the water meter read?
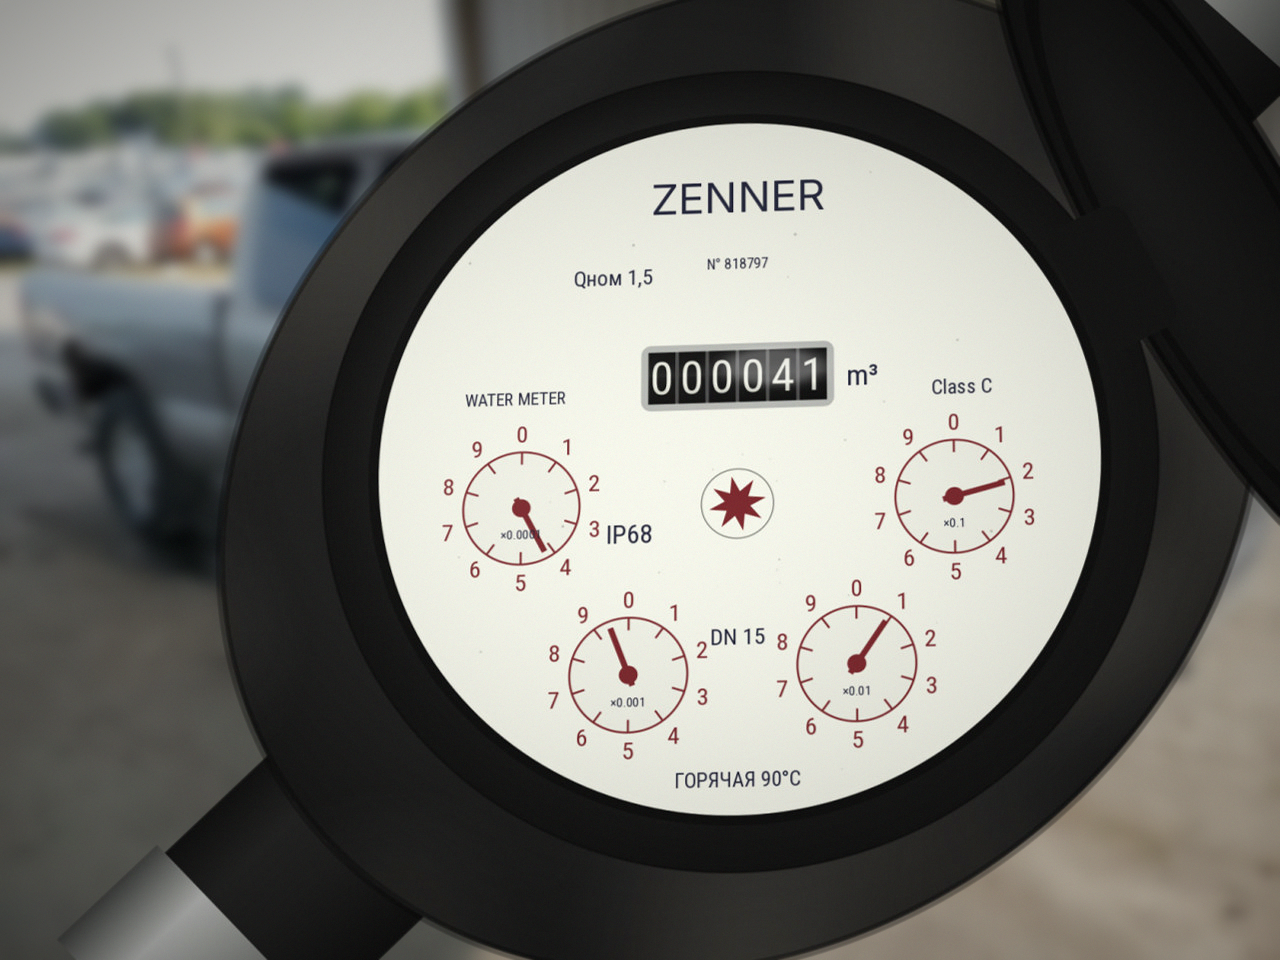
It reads 41.2094 m³
